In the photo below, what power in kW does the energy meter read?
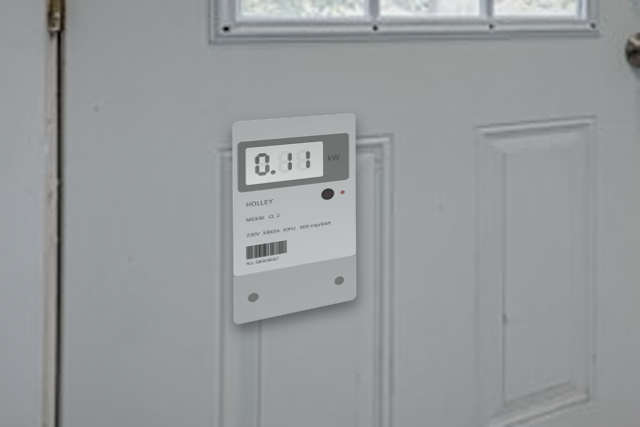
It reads 0.11 kW
